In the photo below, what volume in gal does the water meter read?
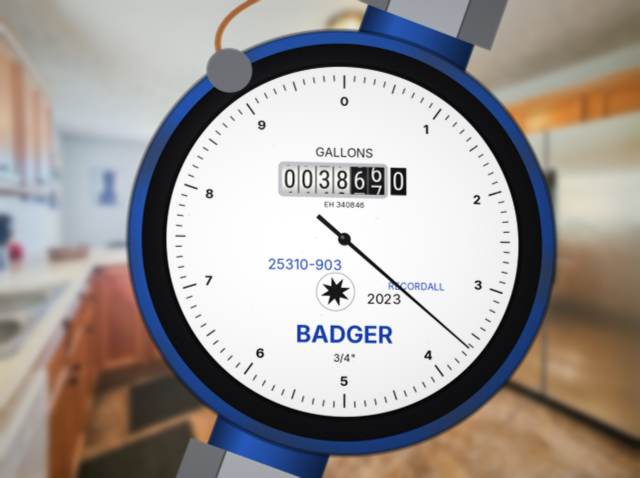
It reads 38663.6 gal
